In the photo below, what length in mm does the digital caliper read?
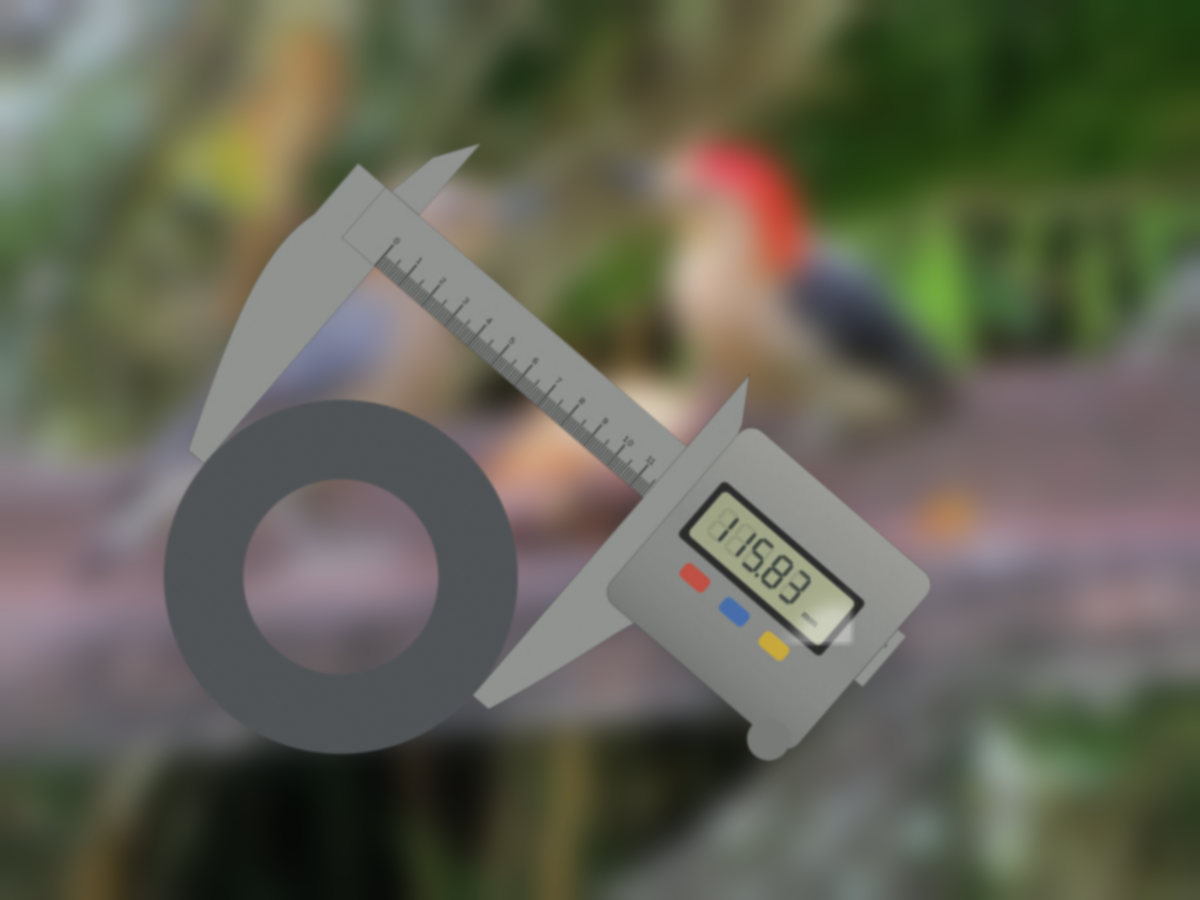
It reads 115.83 mm
